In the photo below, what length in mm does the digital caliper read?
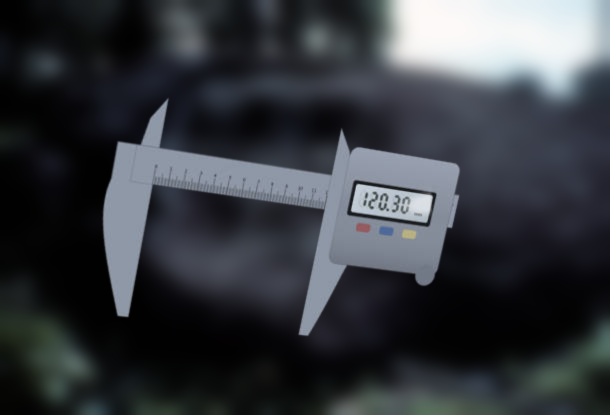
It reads 120.30 mm
